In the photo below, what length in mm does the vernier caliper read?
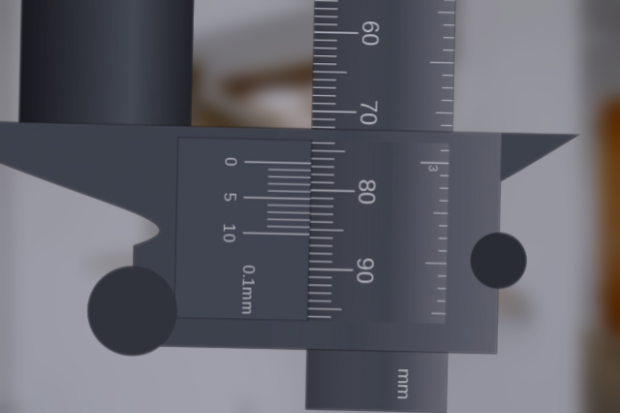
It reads 76.6 mm
